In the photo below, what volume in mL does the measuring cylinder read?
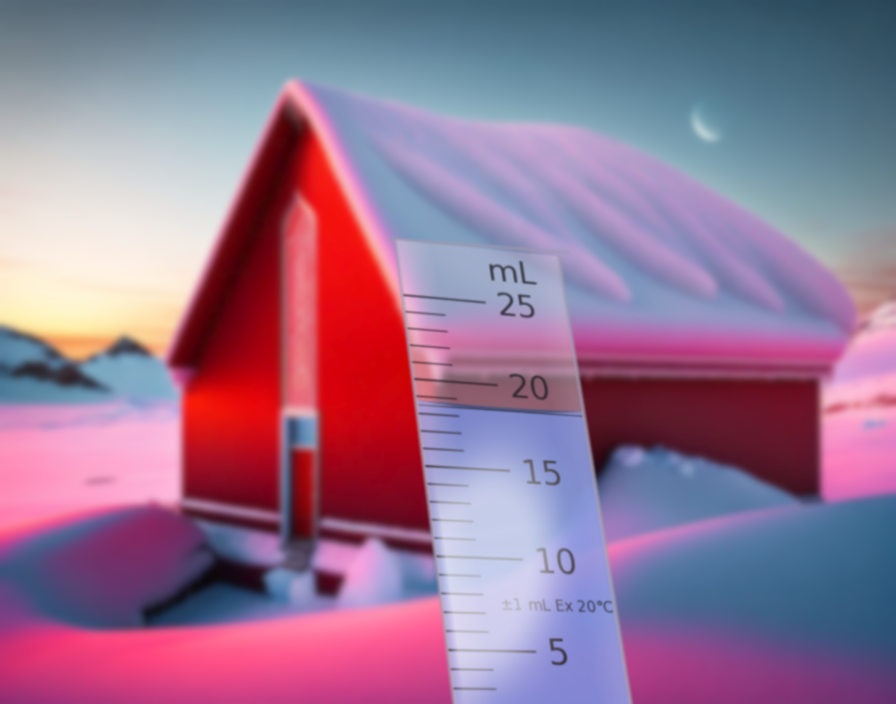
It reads 18.5 mL
